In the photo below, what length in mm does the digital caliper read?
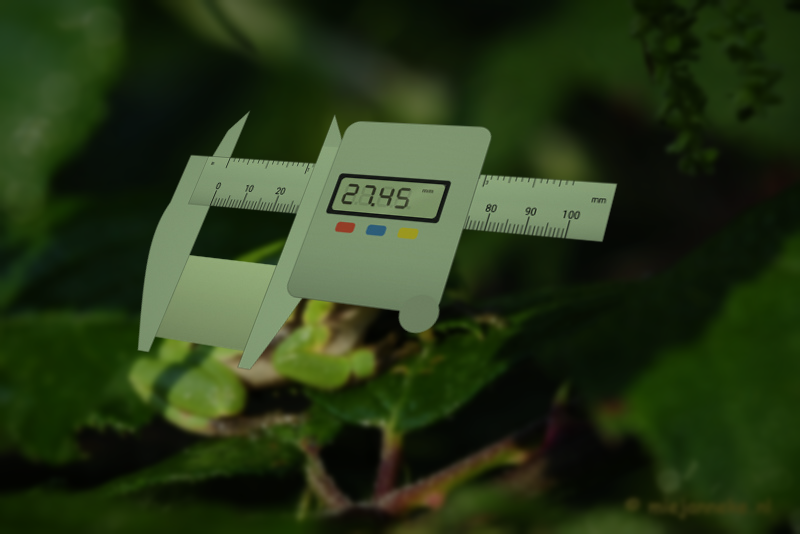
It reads 27.45 mm
